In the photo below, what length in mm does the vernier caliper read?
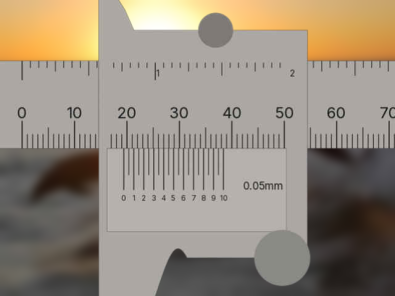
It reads 19.4 mm
